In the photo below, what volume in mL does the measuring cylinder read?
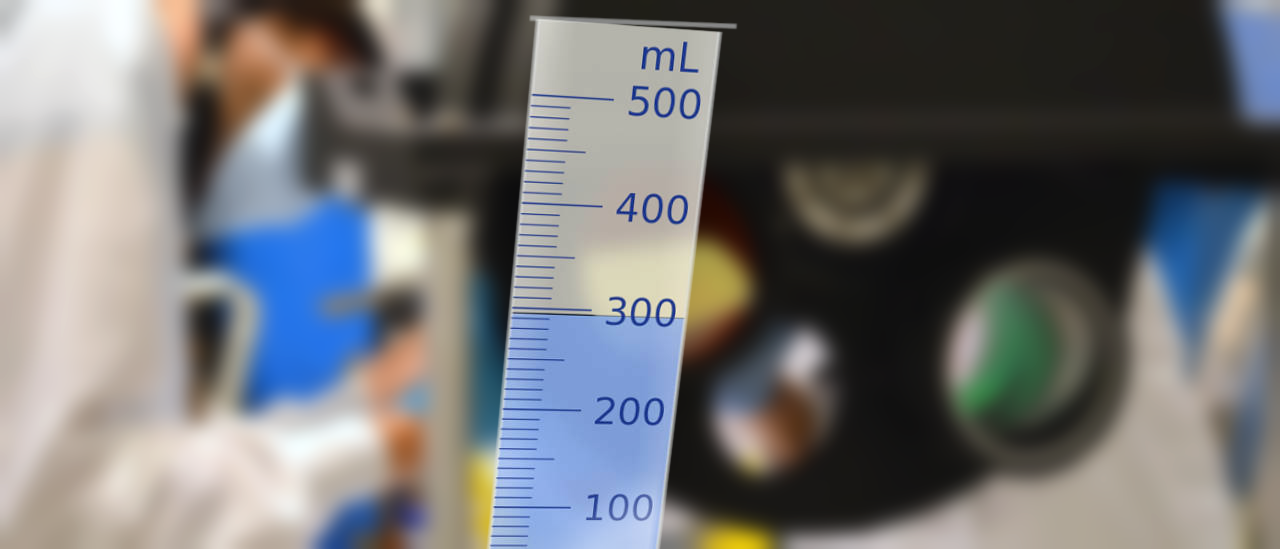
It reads 295 mL
